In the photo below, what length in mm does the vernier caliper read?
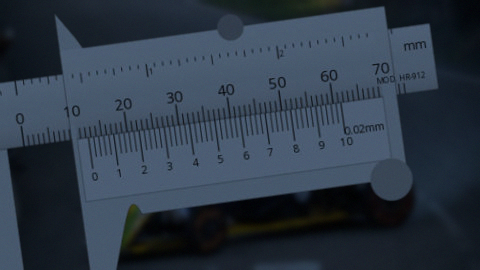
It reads 12.5 mm
